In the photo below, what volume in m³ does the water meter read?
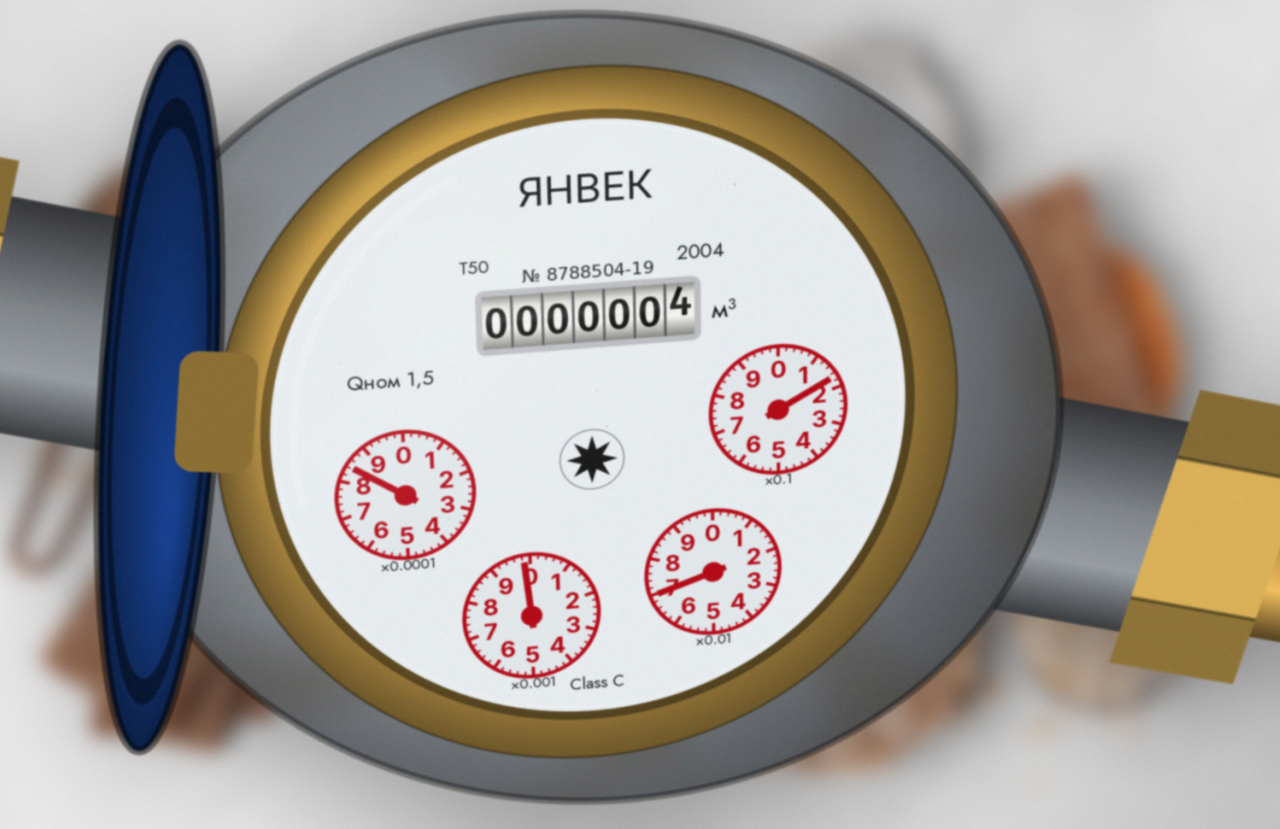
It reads 4.1698 m³
